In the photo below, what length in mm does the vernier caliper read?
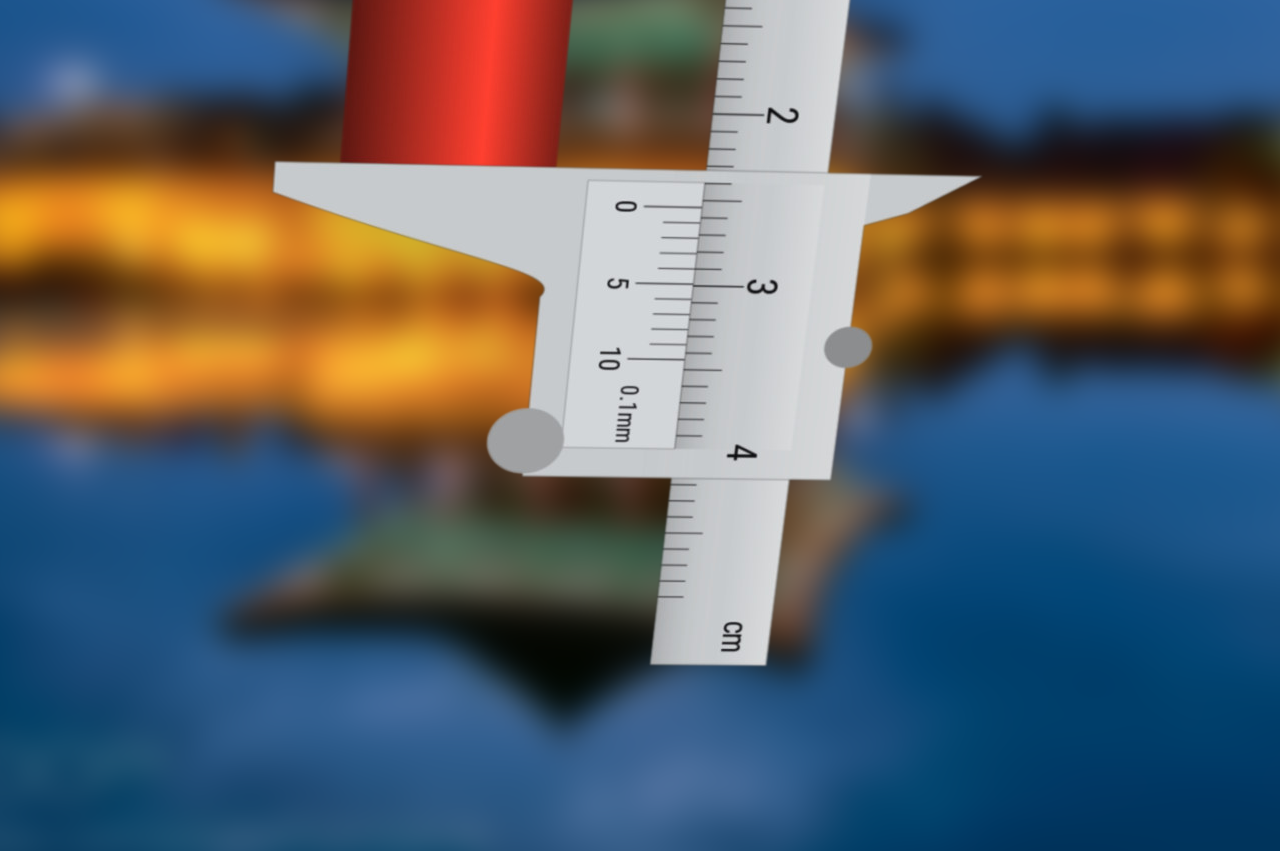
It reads 25.4 mm
